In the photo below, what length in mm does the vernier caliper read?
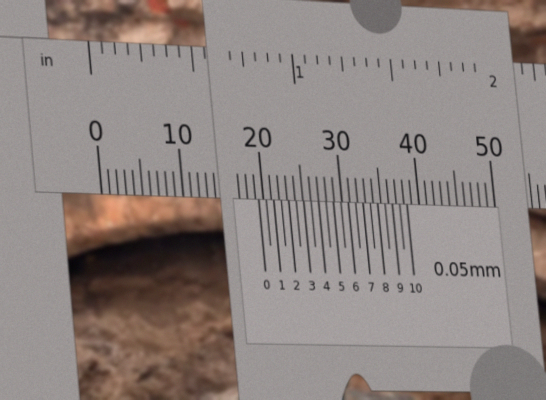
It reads 19.4 mm
